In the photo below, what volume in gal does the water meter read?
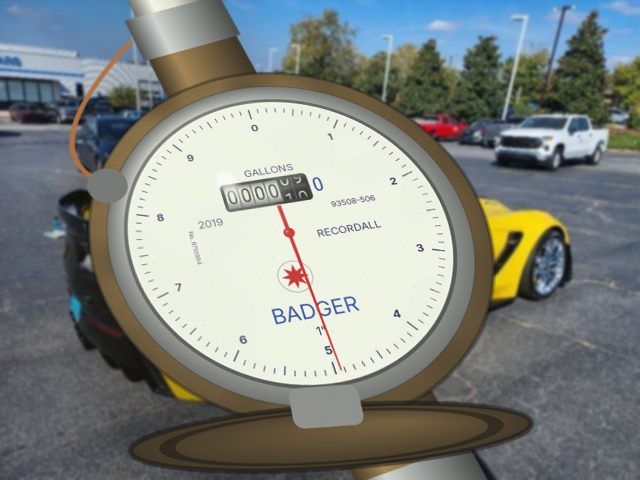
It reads 94.9 gal
